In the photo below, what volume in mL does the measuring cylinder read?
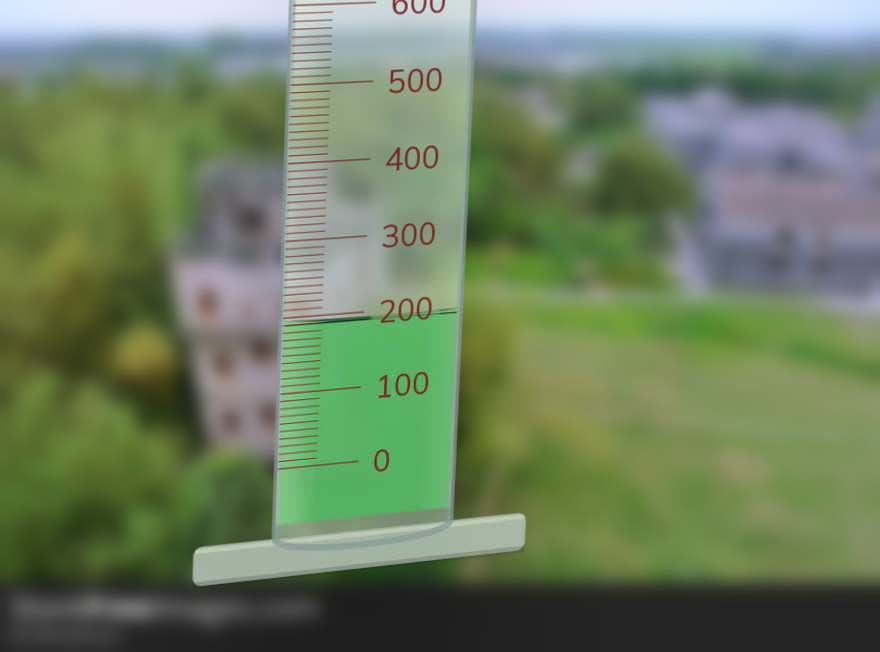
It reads 190 mL
